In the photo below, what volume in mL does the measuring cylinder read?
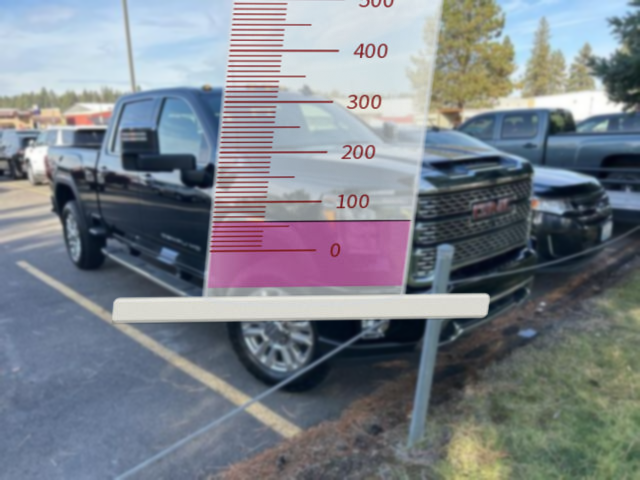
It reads 60 mL
